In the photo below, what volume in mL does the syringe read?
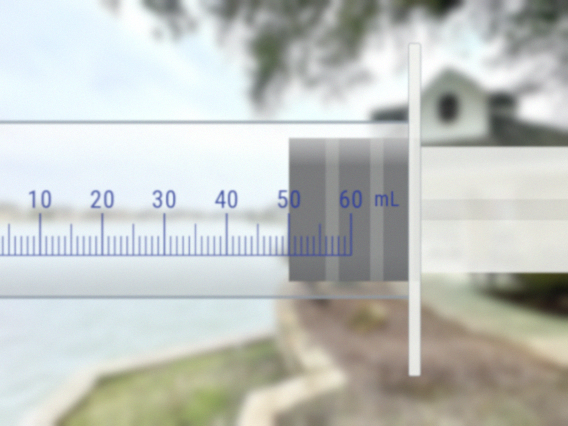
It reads 50 mL
